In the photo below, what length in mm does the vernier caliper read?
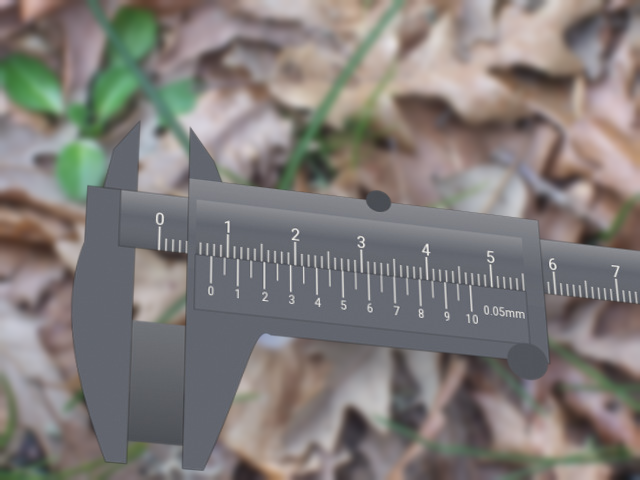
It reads 7.6 mm
